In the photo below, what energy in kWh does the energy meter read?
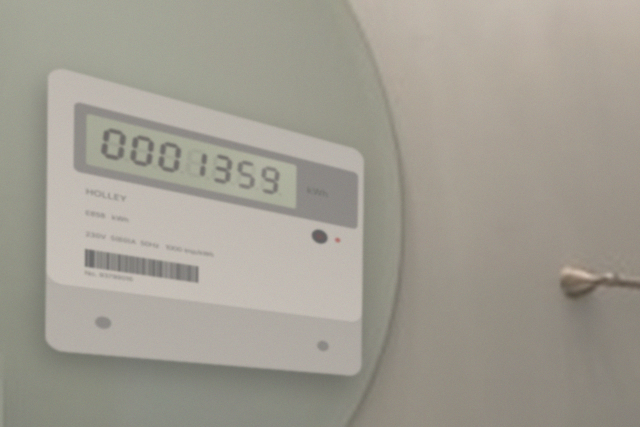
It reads 1359 kWh
